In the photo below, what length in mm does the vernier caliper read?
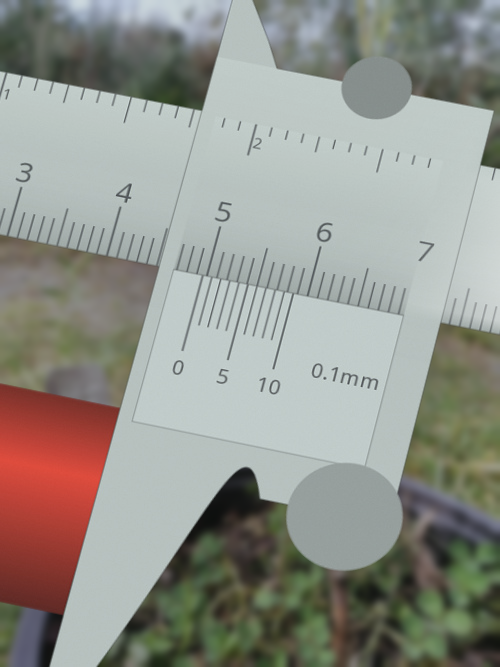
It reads 49.6 mm
